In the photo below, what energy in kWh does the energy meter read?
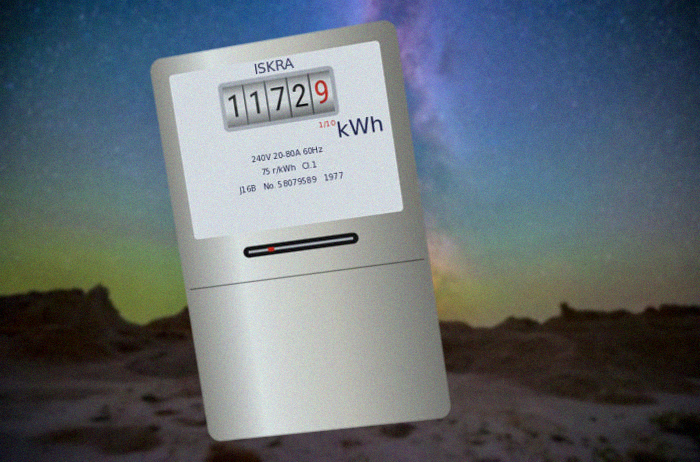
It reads 1172.9 kWh
